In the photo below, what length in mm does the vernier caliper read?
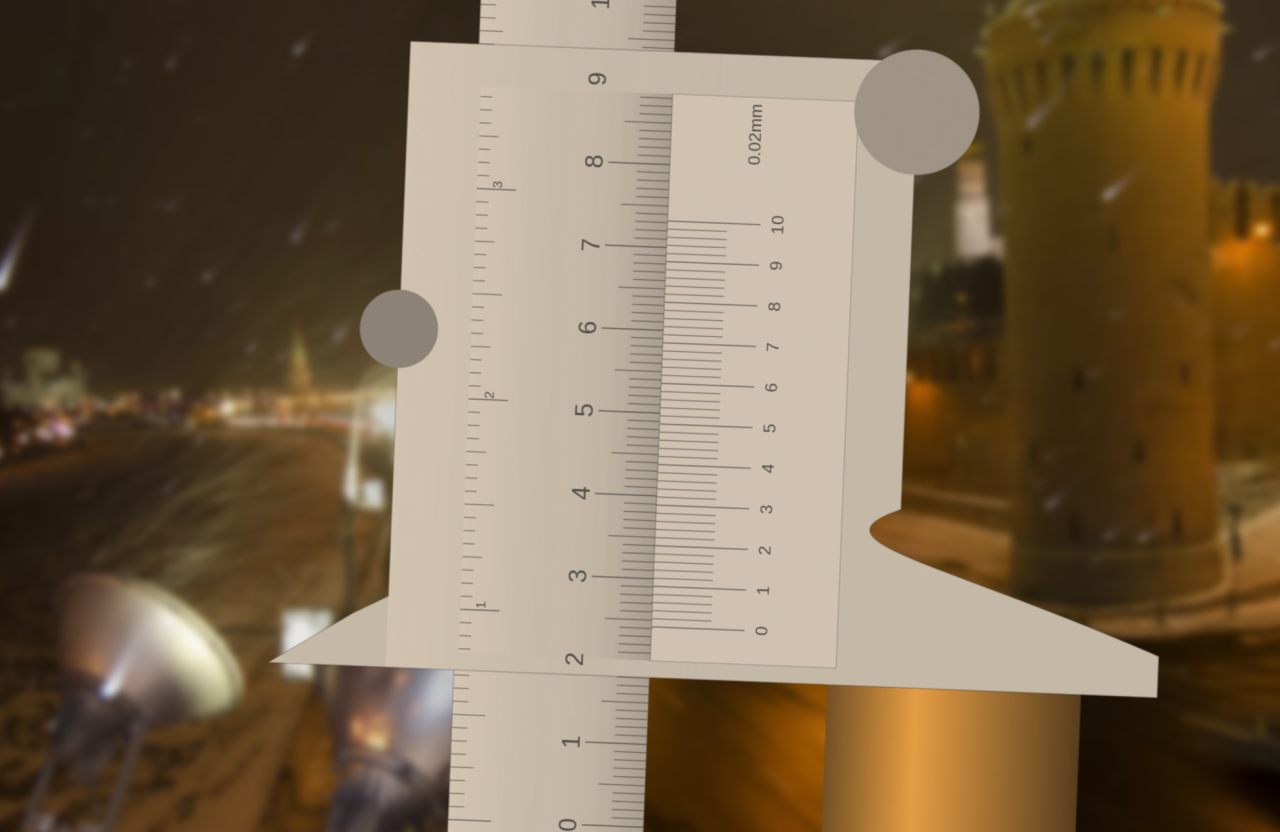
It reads 24.2 mm
